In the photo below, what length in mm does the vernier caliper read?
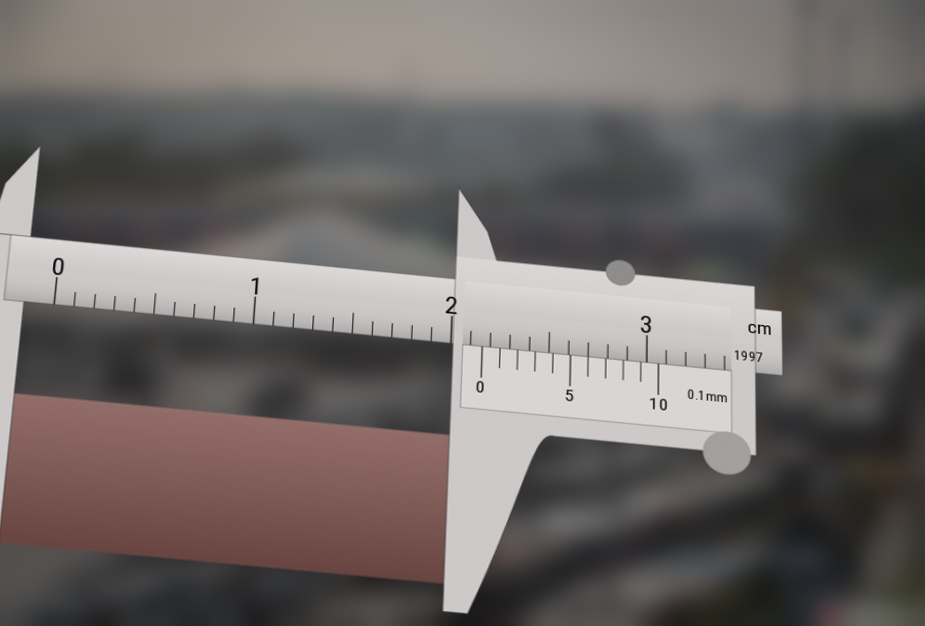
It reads 21.6 mm
